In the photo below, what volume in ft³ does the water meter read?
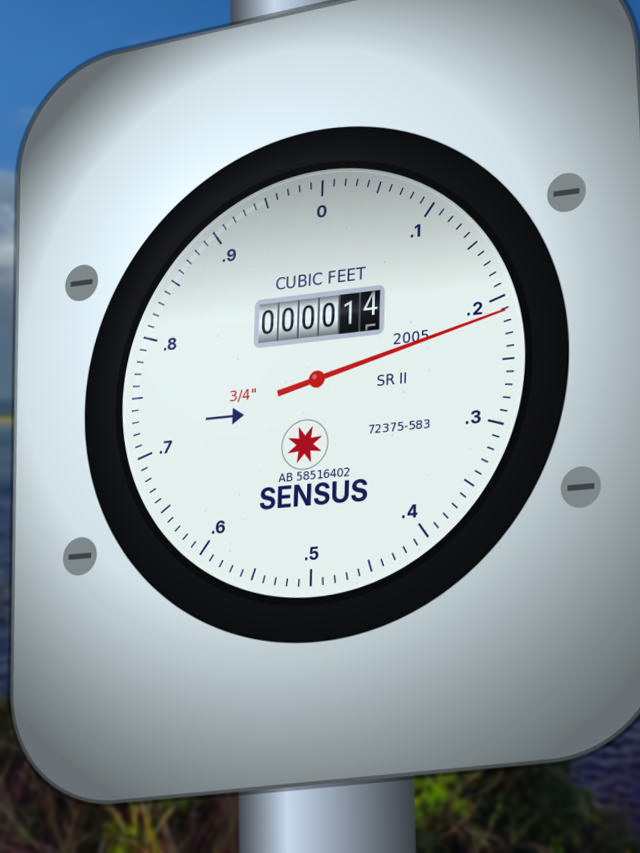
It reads 14.21 ft³
